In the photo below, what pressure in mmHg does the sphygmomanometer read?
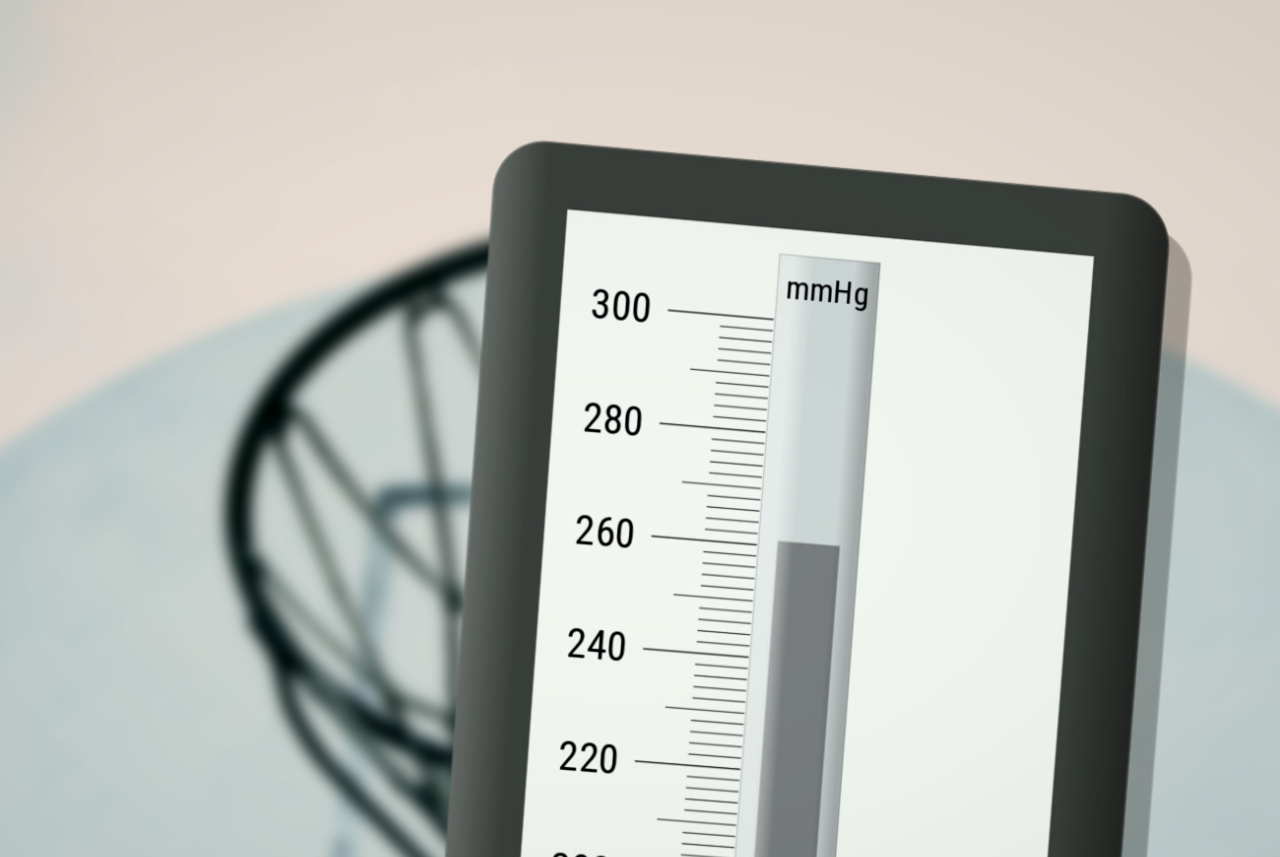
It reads 261 mmHg
